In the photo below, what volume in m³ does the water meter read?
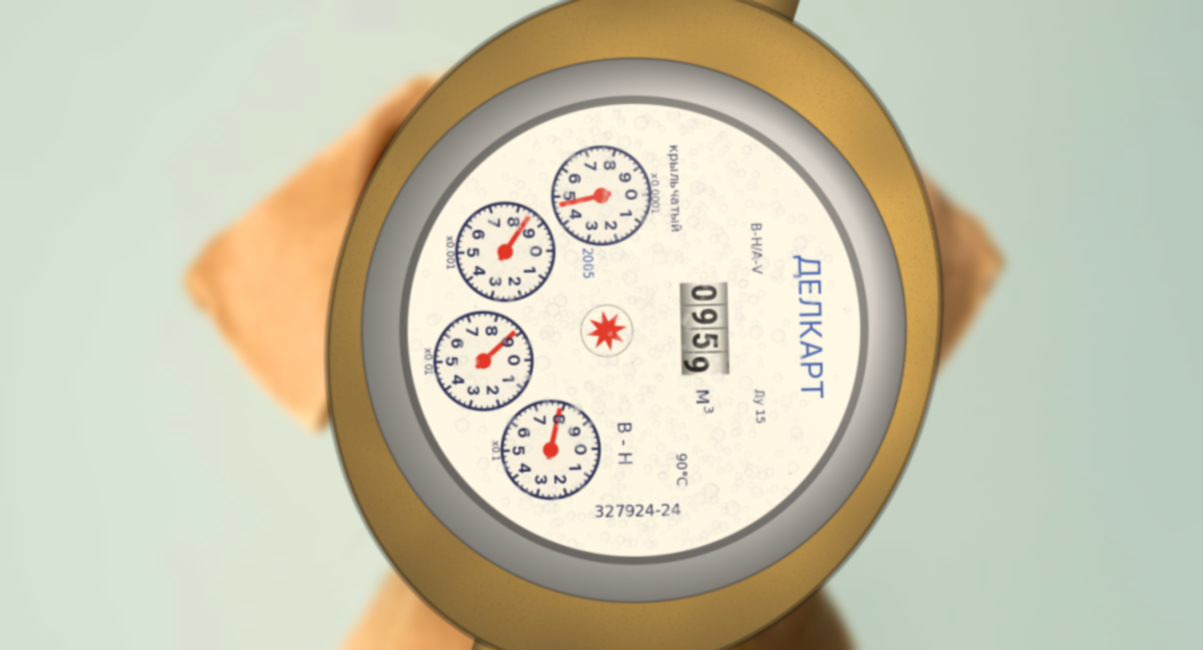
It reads 958.7884 m³
